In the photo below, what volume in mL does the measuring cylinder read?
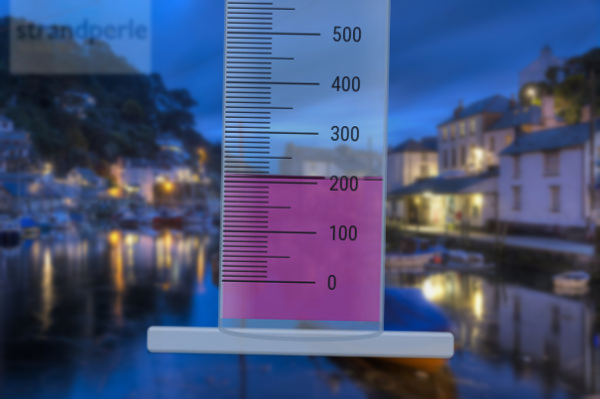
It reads 210 mL
